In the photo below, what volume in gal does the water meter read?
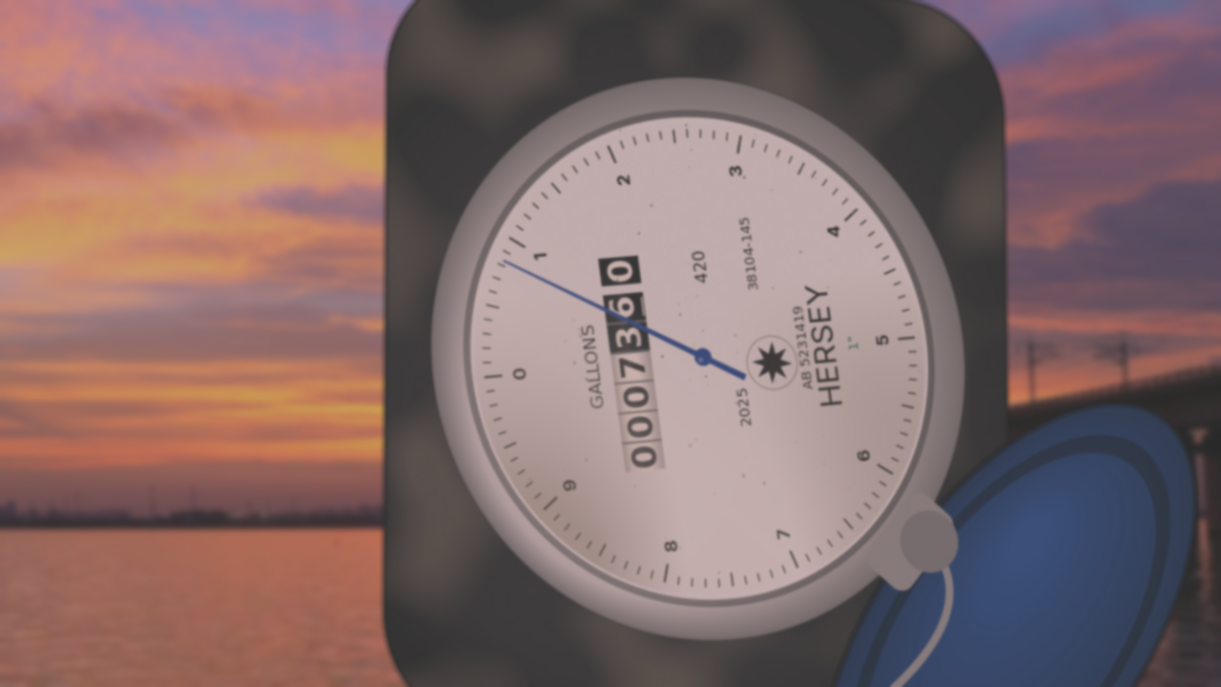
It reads 7360.8 gal
